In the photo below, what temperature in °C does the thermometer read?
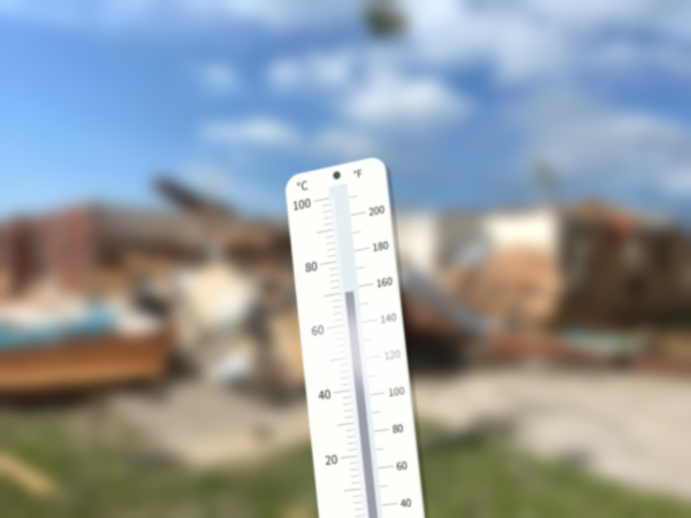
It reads 70 °C
